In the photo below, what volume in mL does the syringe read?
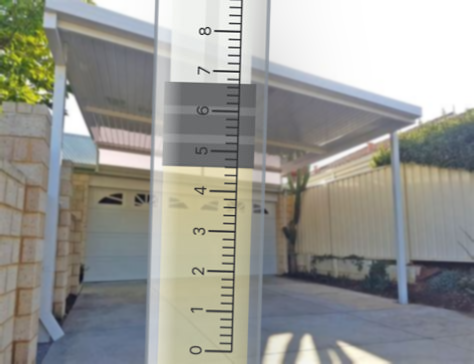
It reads 4.6 mL
